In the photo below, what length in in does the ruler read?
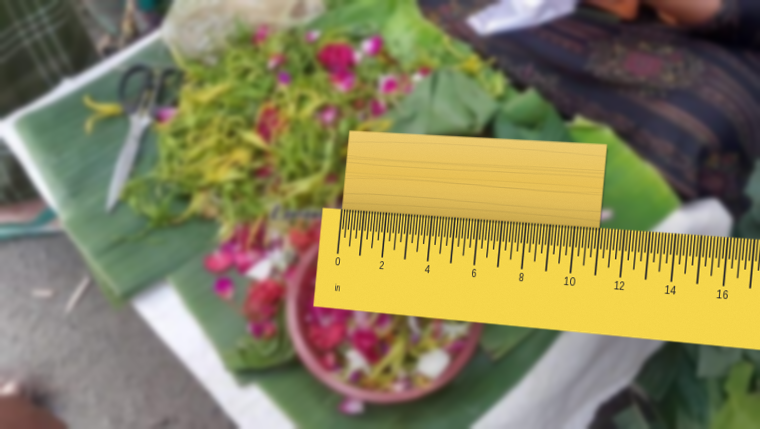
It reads 11 in
